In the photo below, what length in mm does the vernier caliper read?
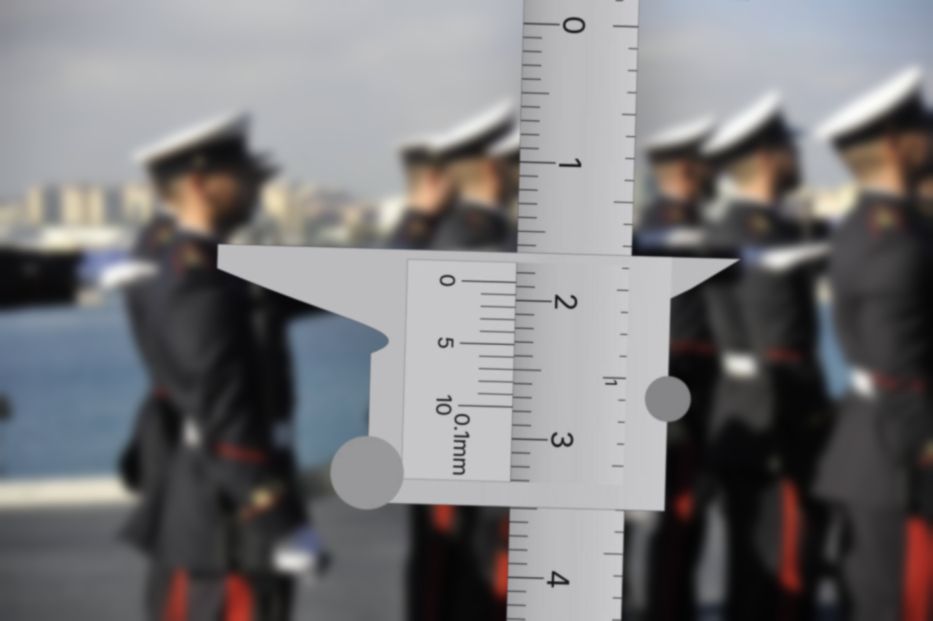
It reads 18.7 mm
